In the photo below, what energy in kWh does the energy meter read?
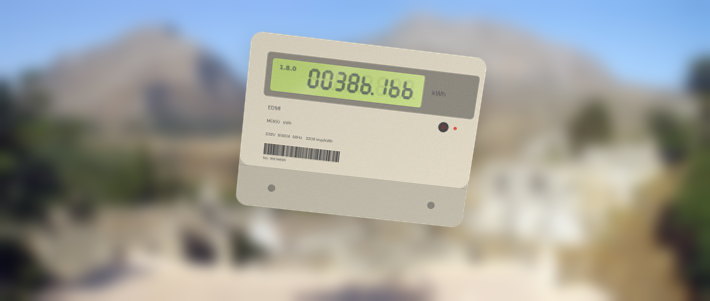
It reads 386.166 kWh
